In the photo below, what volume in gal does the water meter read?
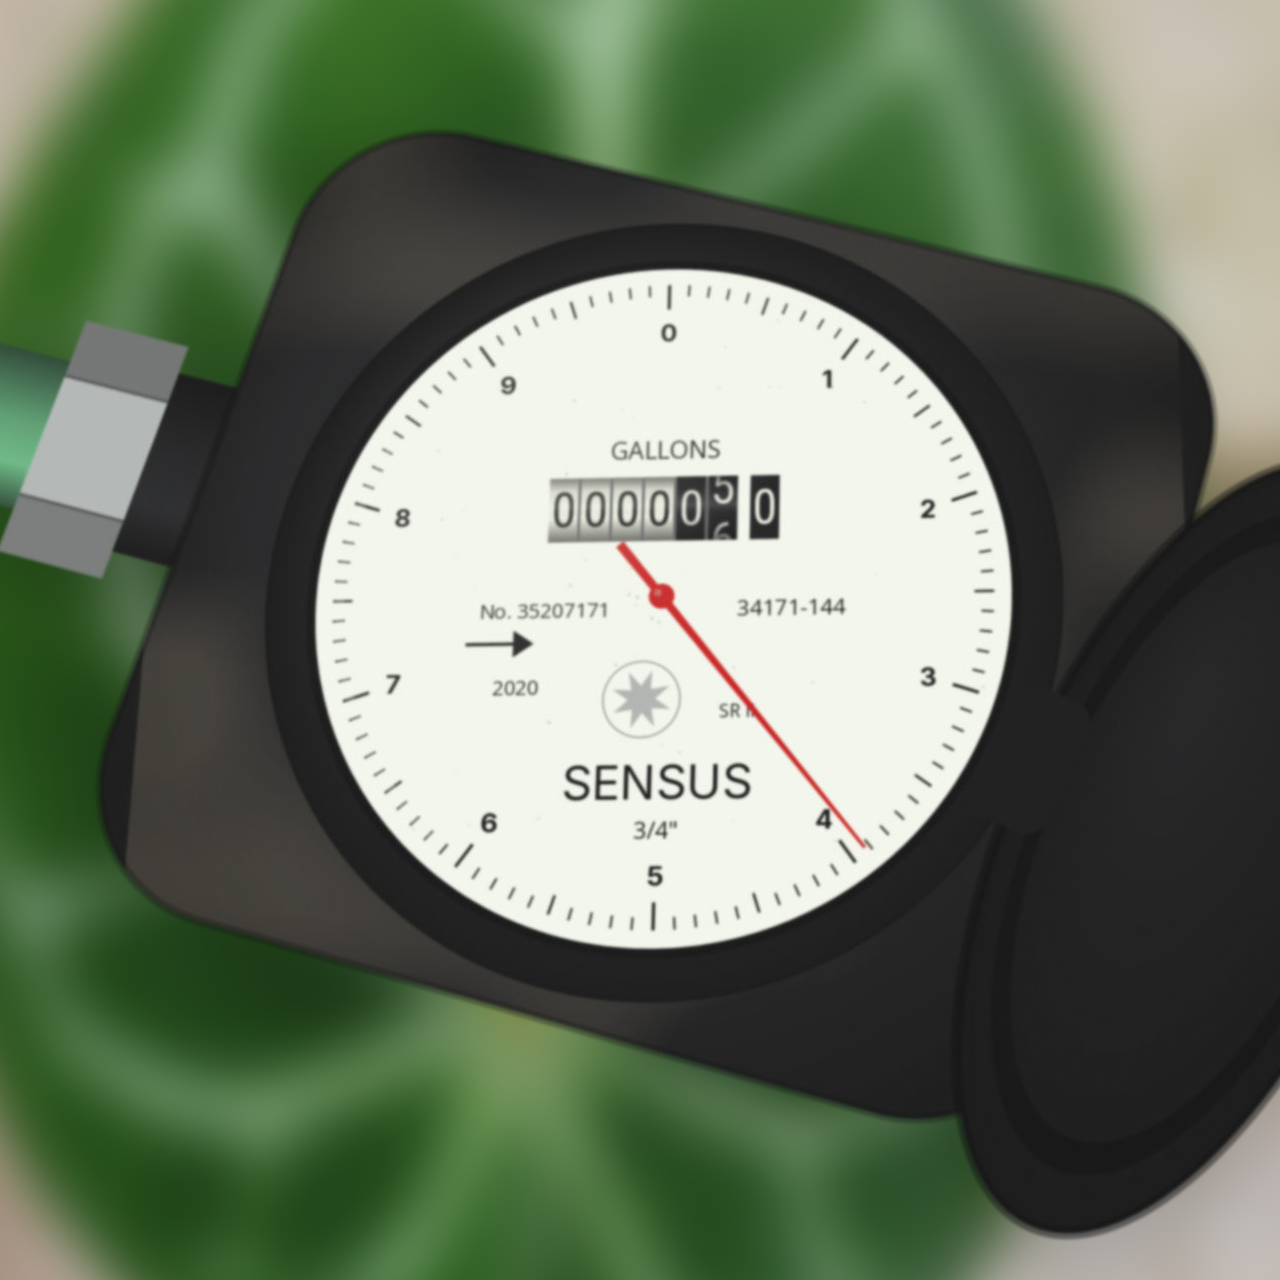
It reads 53.9 gal
